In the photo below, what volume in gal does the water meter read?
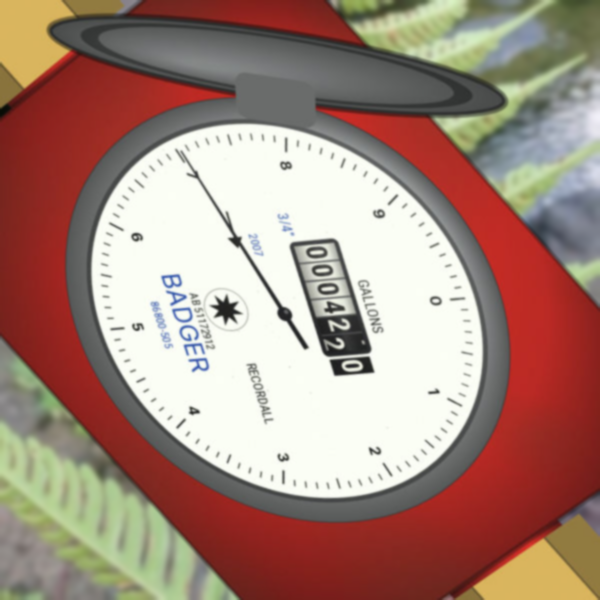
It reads 4217.0 gal
